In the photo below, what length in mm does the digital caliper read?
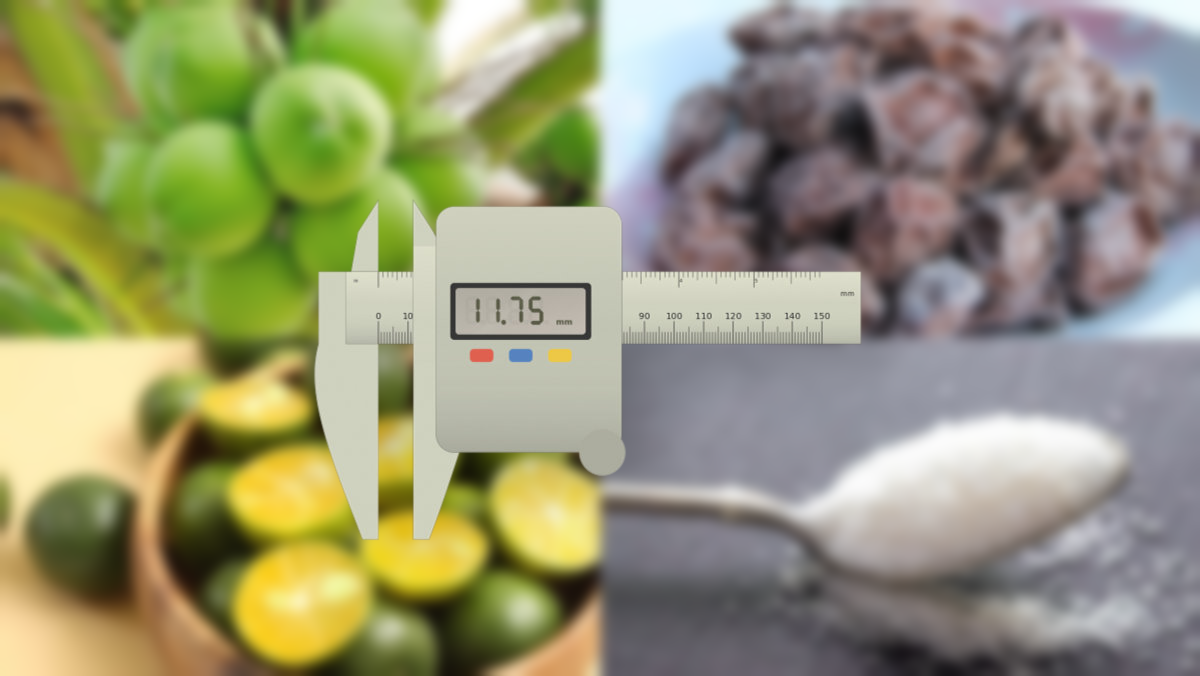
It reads 11.75 mm
